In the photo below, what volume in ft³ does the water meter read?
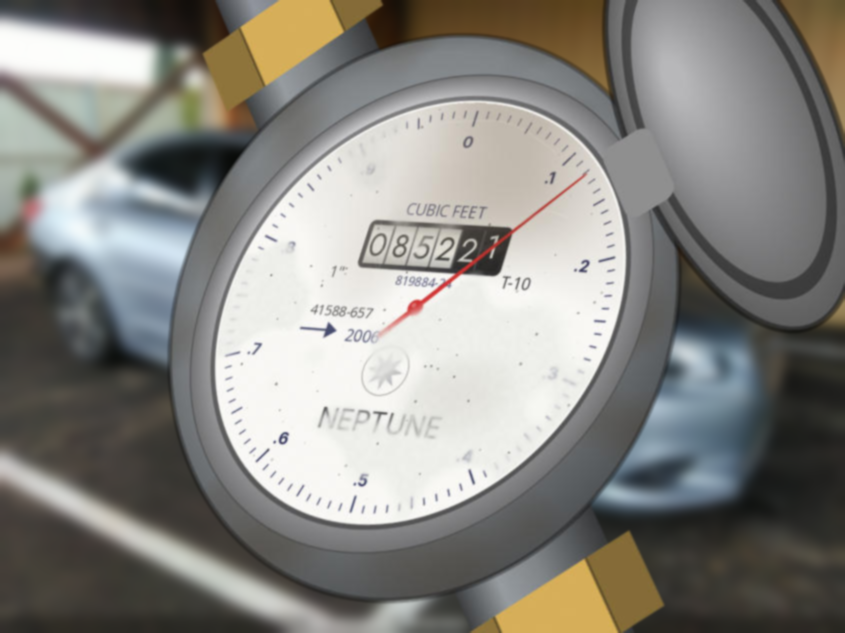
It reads 85221.12 ft³
